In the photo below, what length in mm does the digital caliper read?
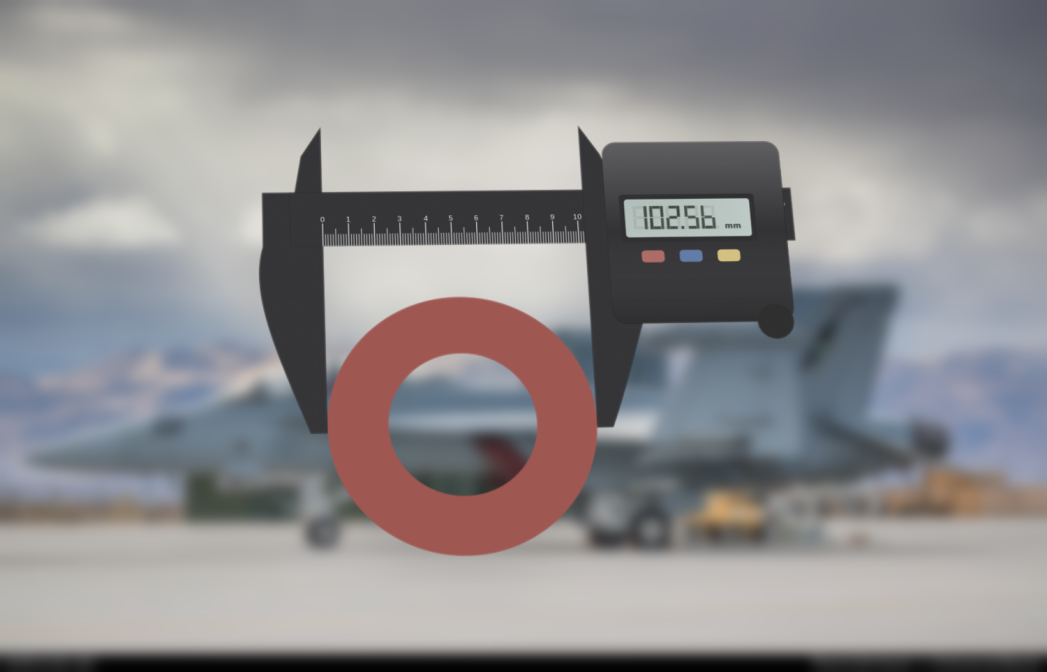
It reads 102.56 mm
